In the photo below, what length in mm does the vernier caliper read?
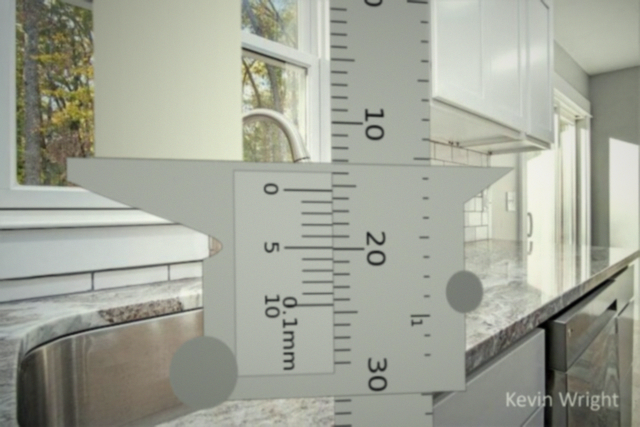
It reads 15.4 mm
